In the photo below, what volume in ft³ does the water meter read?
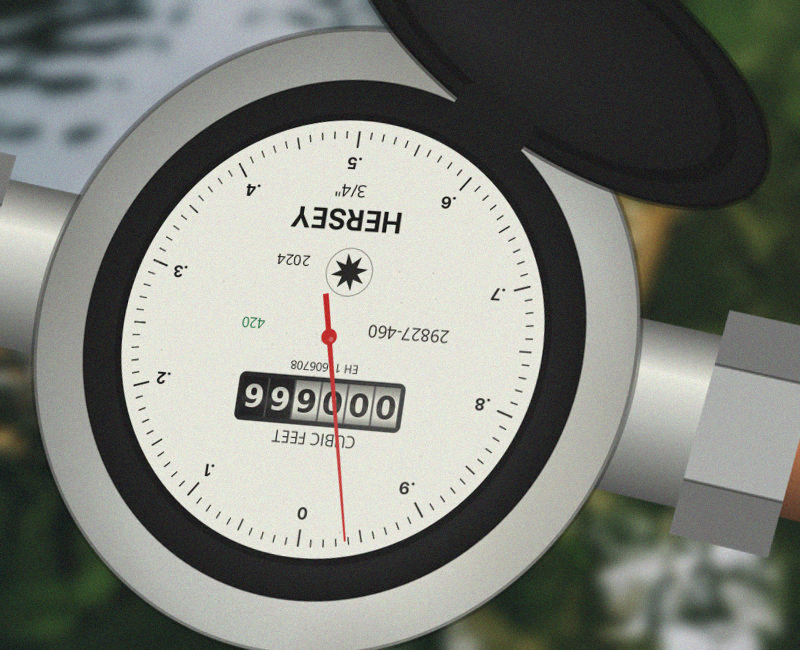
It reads 665.96 ft³
